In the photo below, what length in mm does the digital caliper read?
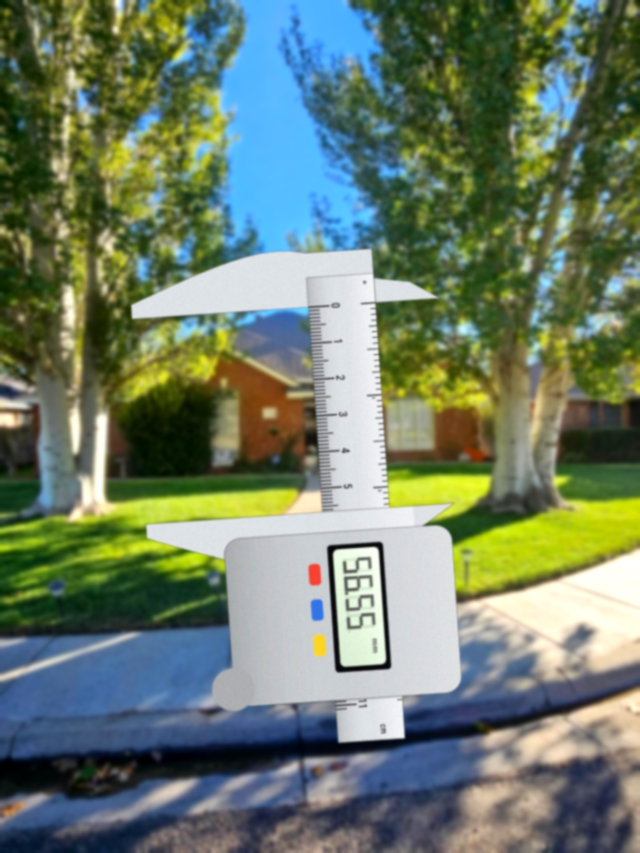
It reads 56.55 mm
